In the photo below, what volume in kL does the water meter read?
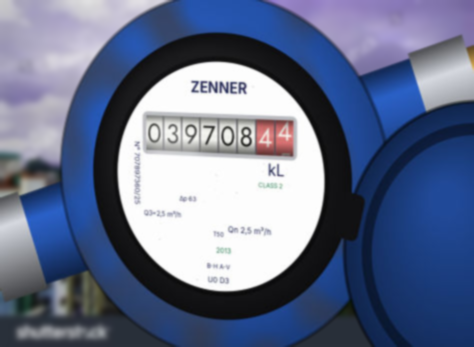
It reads 39708.44 kL
